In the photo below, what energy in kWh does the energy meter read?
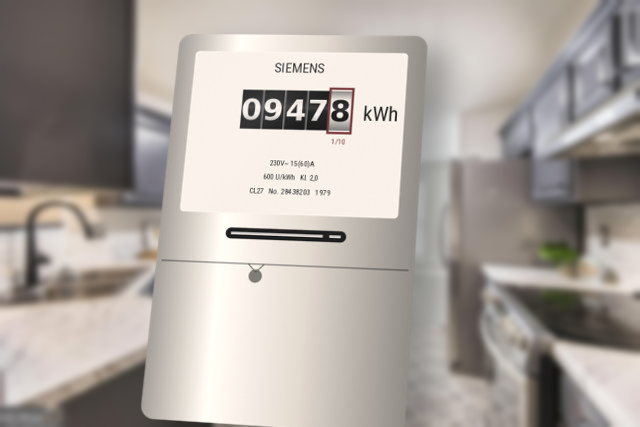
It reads 947.8 kWh
